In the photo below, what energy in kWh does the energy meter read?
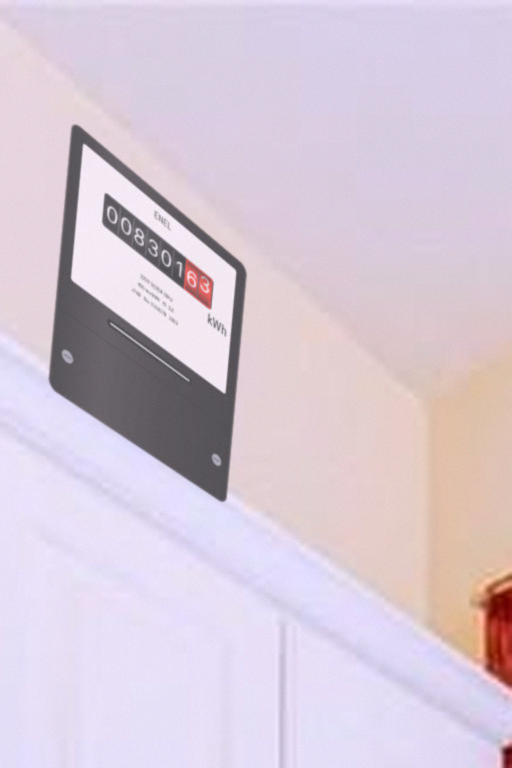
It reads 8301.63 kWh
